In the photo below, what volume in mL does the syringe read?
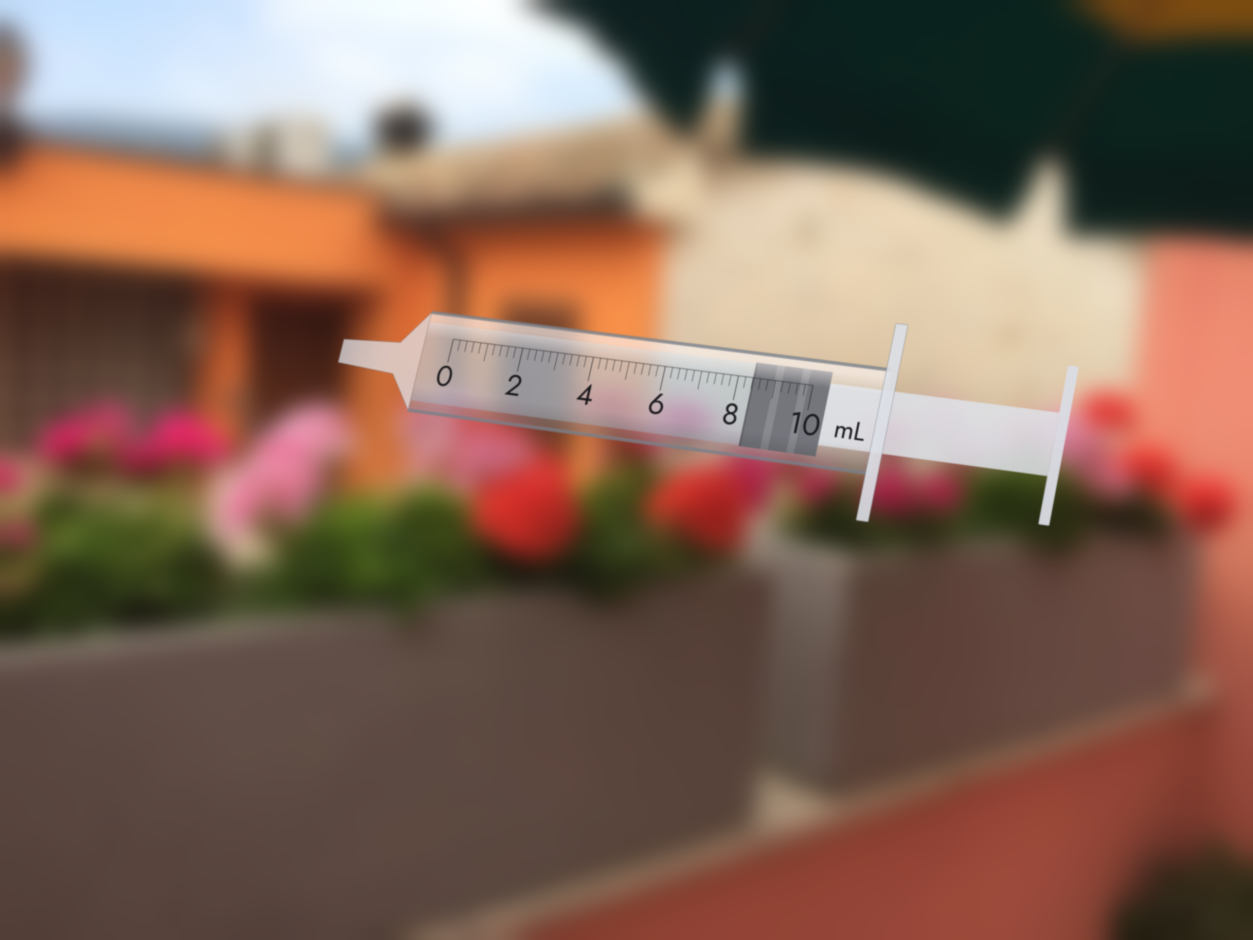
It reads 8.4 mL
